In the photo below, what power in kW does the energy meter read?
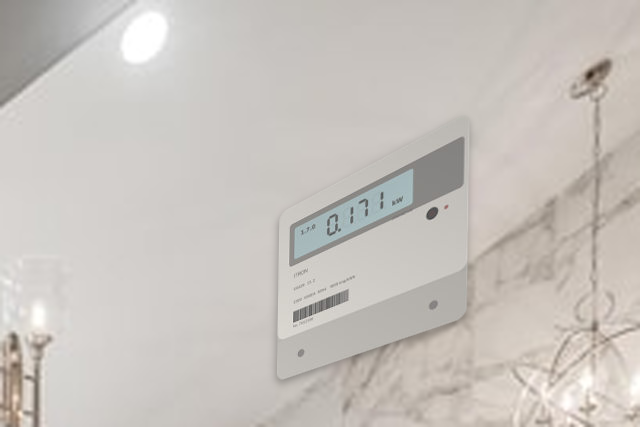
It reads 0.171 kW
